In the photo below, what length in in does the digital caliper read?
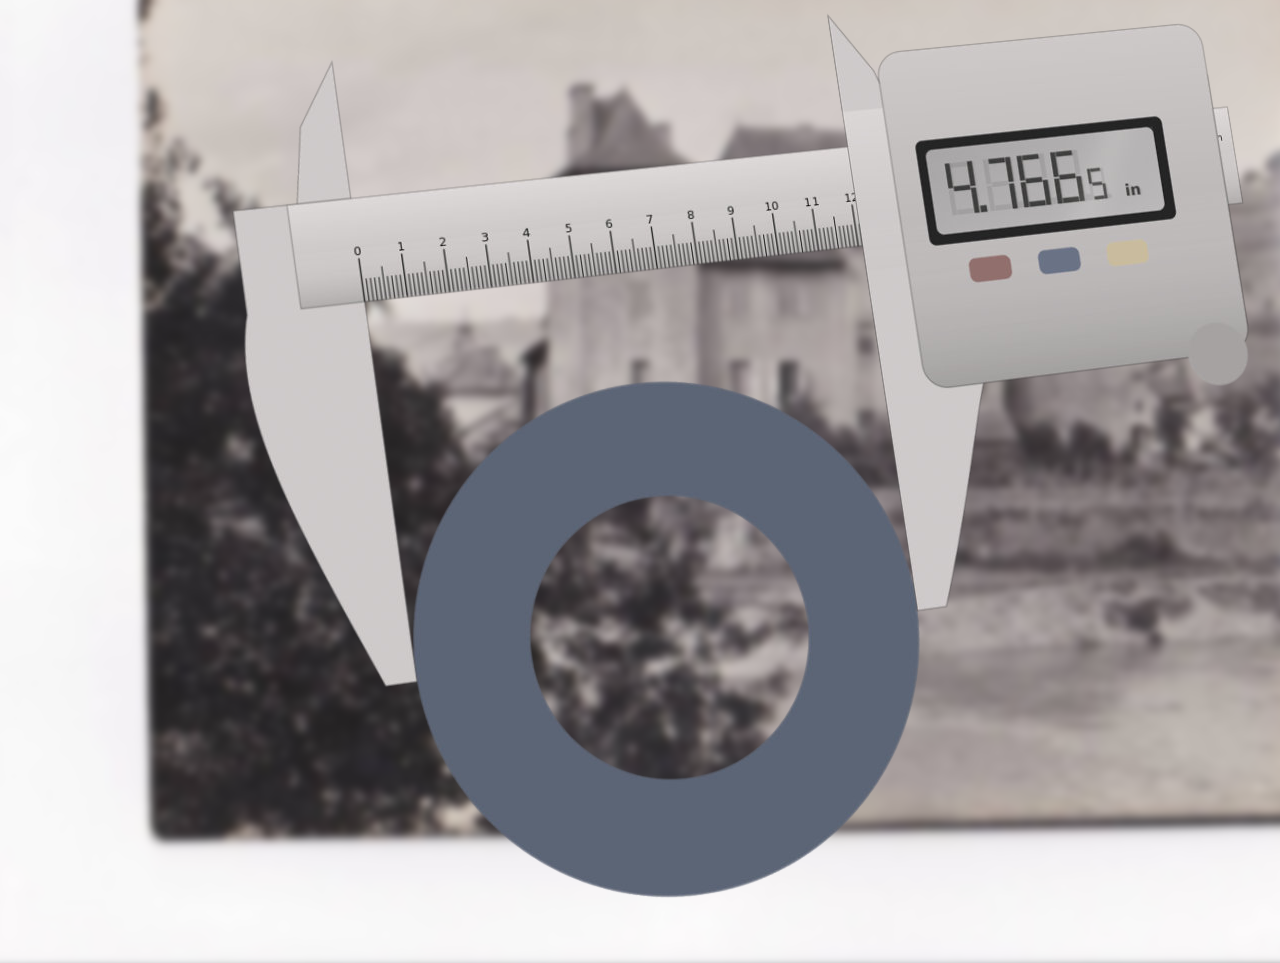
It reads 4.7665 in
